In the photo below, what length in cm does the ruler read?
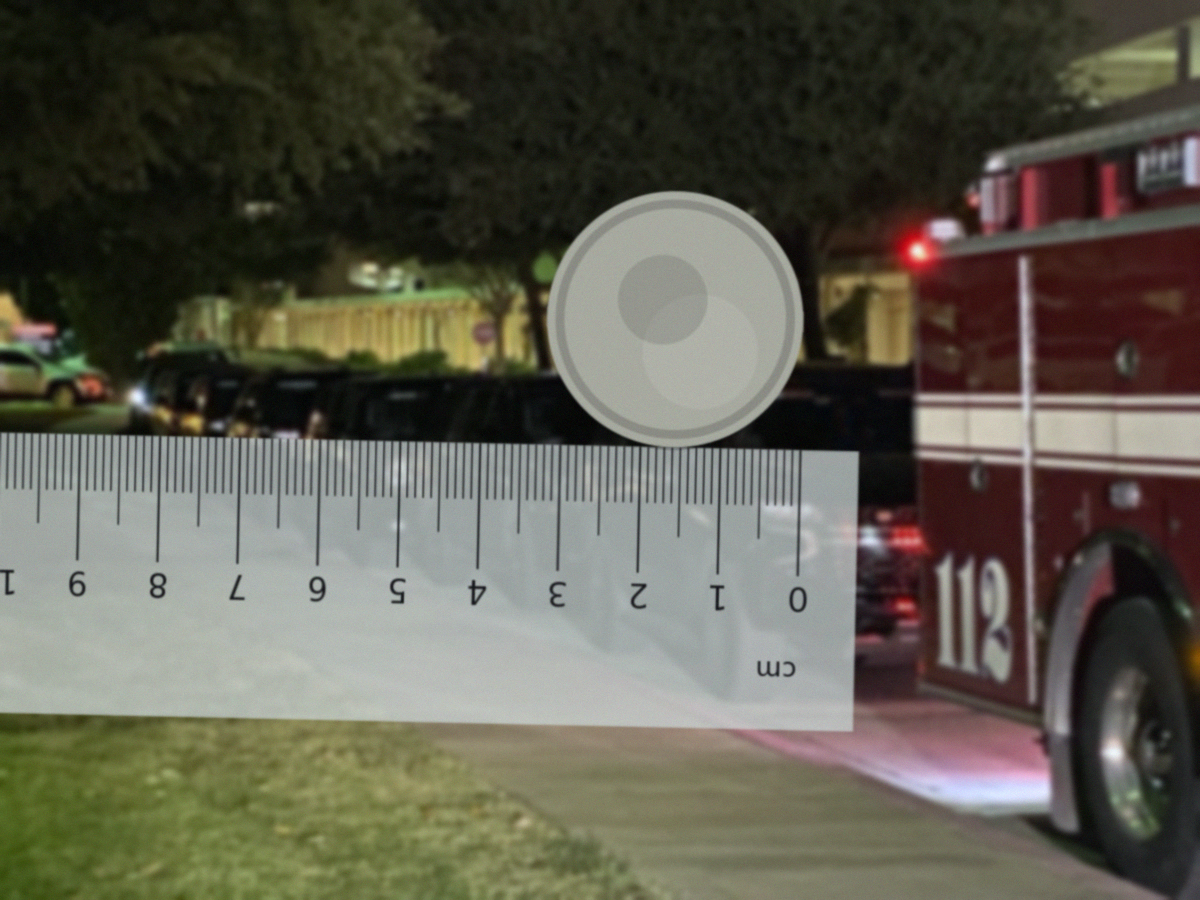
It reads 3.2 cm
